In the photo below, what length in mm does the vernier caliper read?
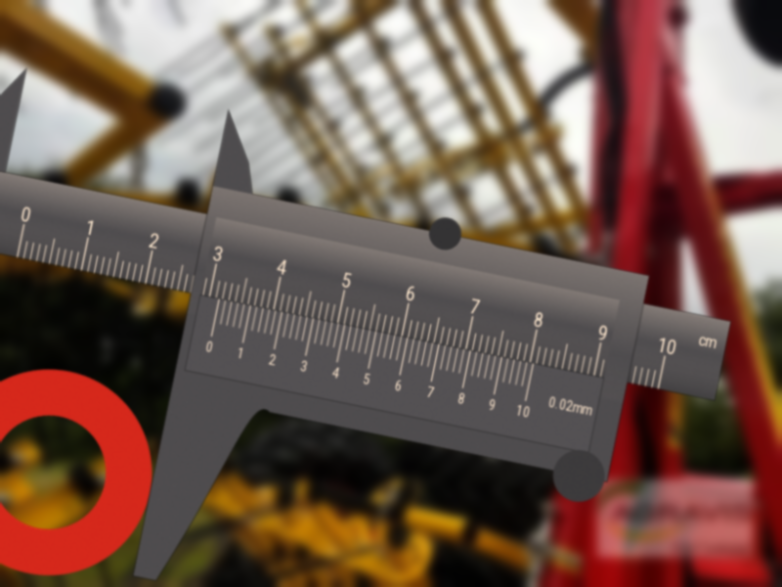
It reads 31.5 mm
